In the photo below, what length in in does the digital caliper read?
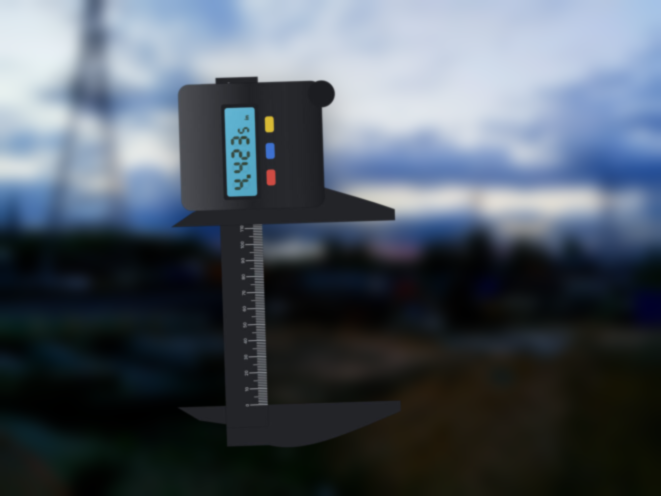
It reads 4.4235 in
